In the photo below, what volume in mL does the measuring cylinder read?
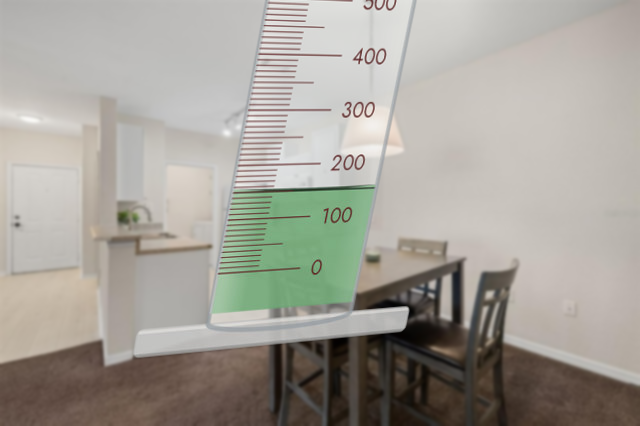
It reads 150 mL
